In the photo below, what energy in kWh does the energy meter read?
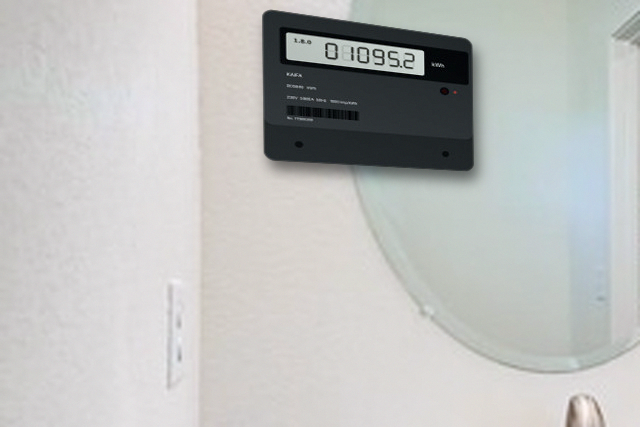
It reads 1095.2 kWh
